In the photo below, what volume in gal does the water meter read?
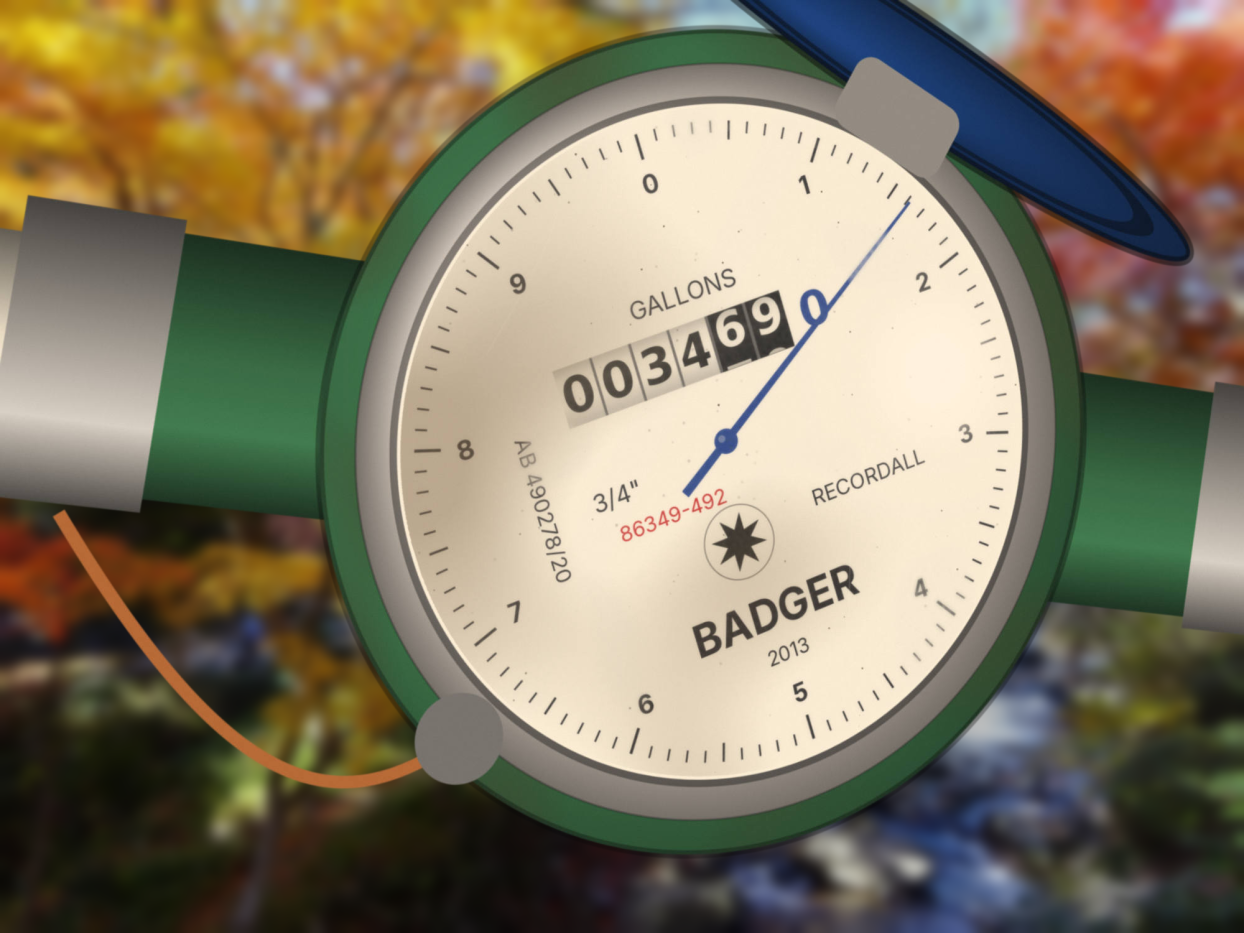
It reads 34691.6 gal
